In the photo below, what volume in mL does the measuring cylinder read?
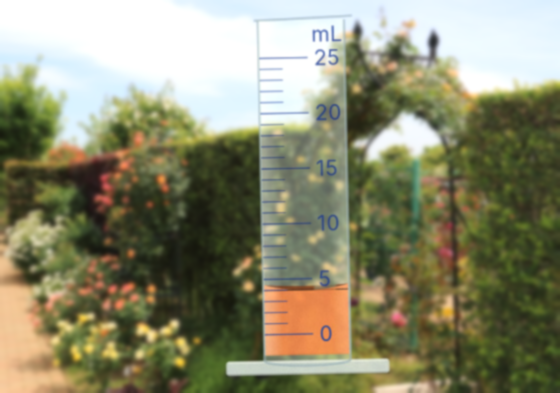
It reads 4 mL
